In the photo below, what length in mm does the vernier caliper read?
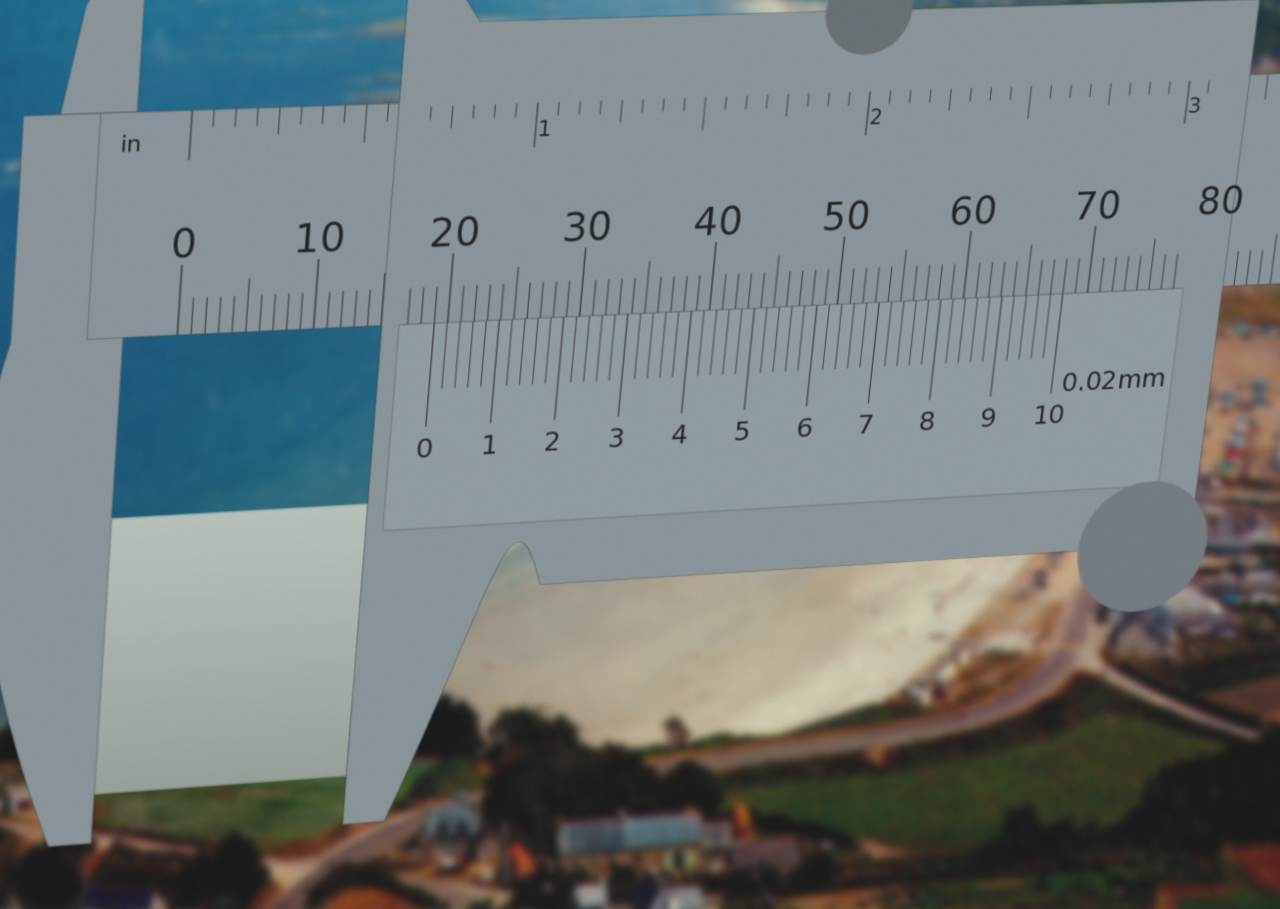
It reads 19.0 mm
